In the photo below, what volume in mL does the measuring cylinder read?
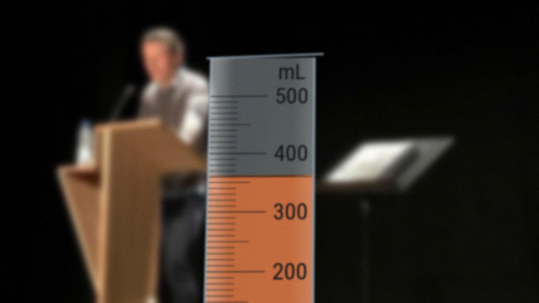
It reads 360 mL
